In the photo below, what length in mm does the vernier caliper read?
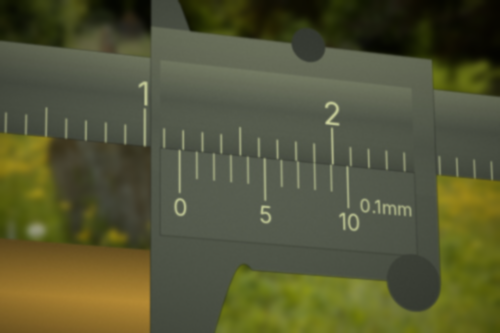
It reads 11.8 mm
